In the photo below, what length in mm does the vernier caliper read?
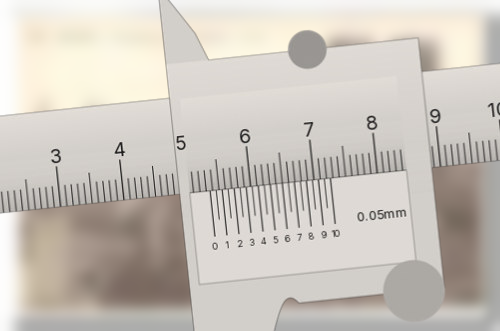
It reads 53.6 mm
